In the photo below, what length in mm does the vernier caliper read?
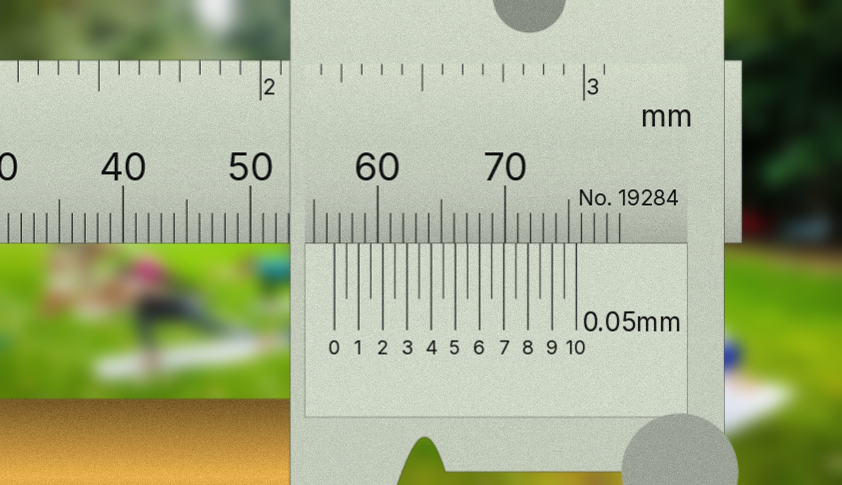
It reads 56.6 mm
